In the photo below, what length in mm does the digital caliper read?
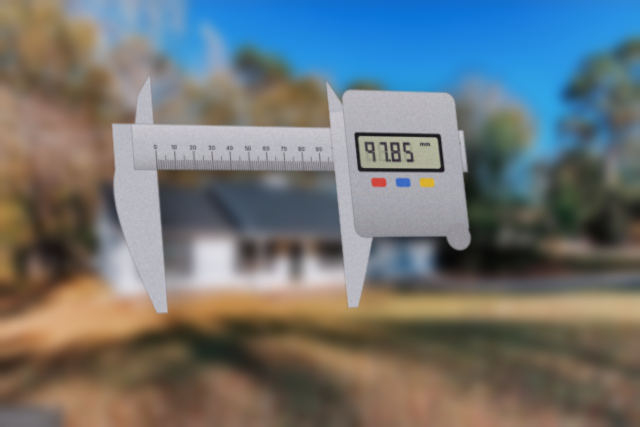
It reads 97.85 mm
